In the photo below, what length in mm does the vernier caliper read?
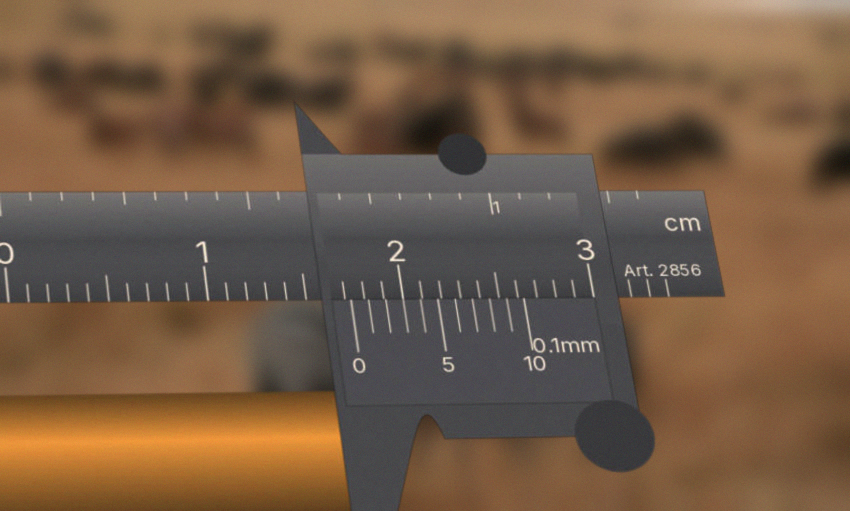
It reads 17.3 mm
